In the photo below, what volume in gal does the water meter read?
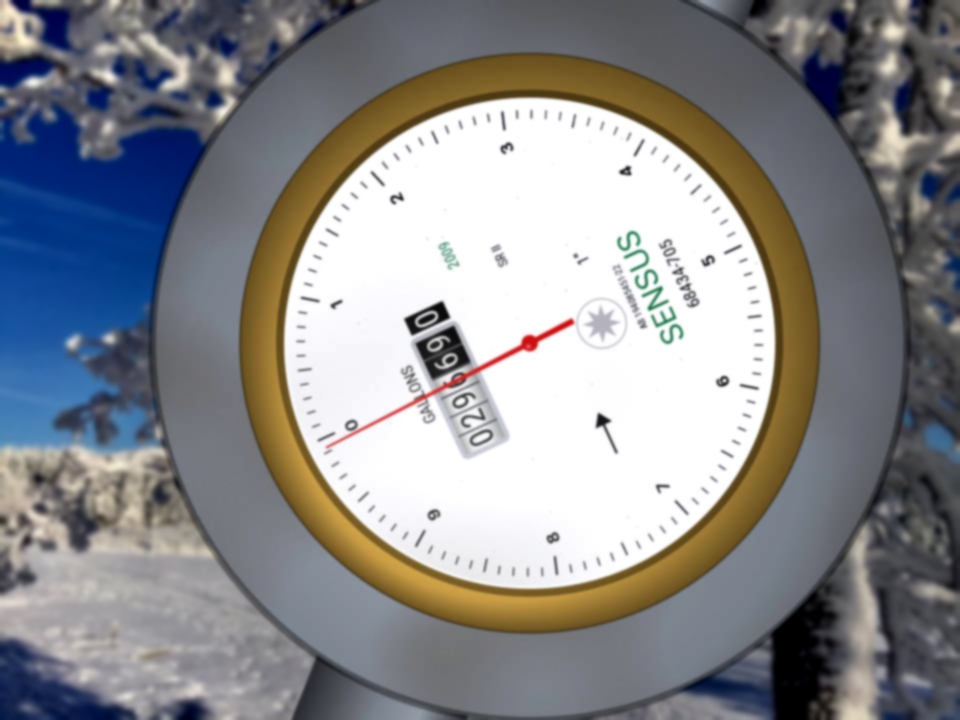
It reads 296689.9 gal
